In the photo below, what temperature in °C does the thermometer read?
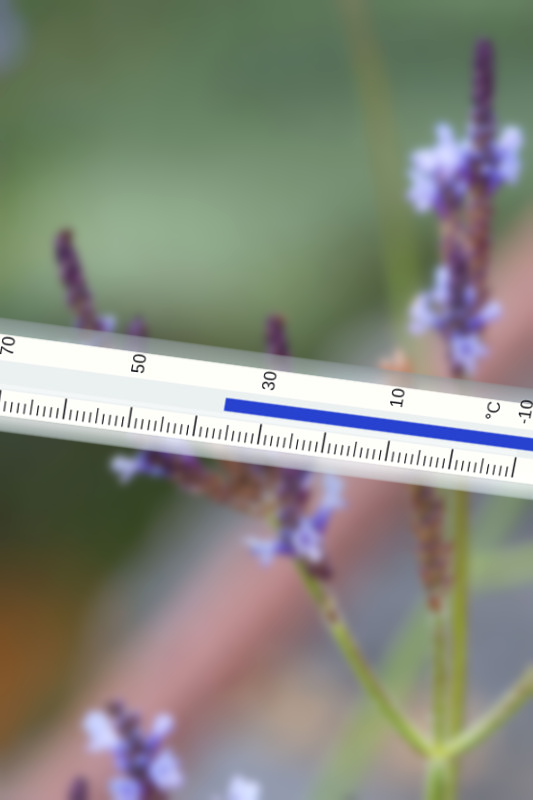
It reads 36 °C
